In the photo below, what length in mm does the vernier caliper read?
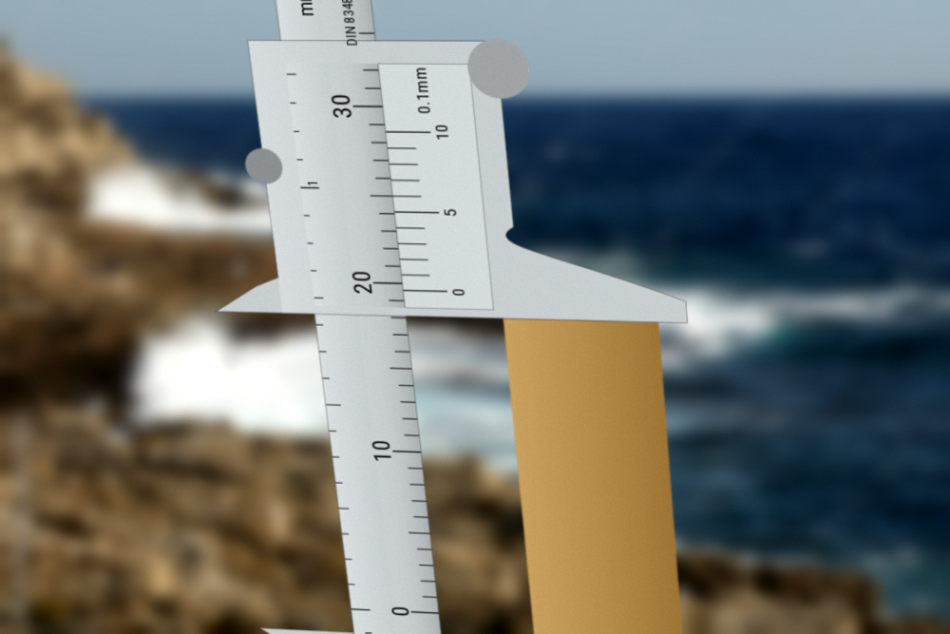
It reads 19.6 mm
